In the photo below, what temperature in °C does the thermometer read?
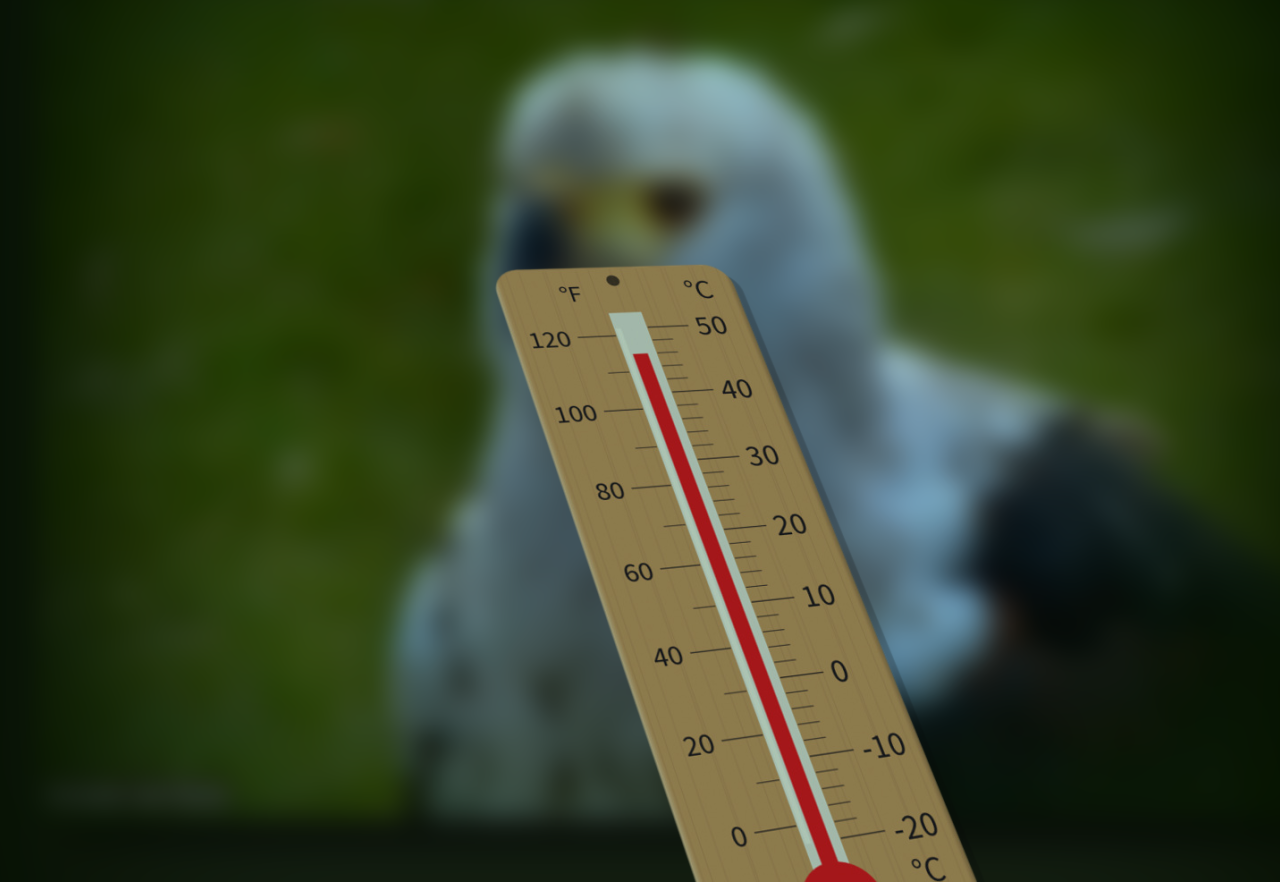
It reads 46 °C
